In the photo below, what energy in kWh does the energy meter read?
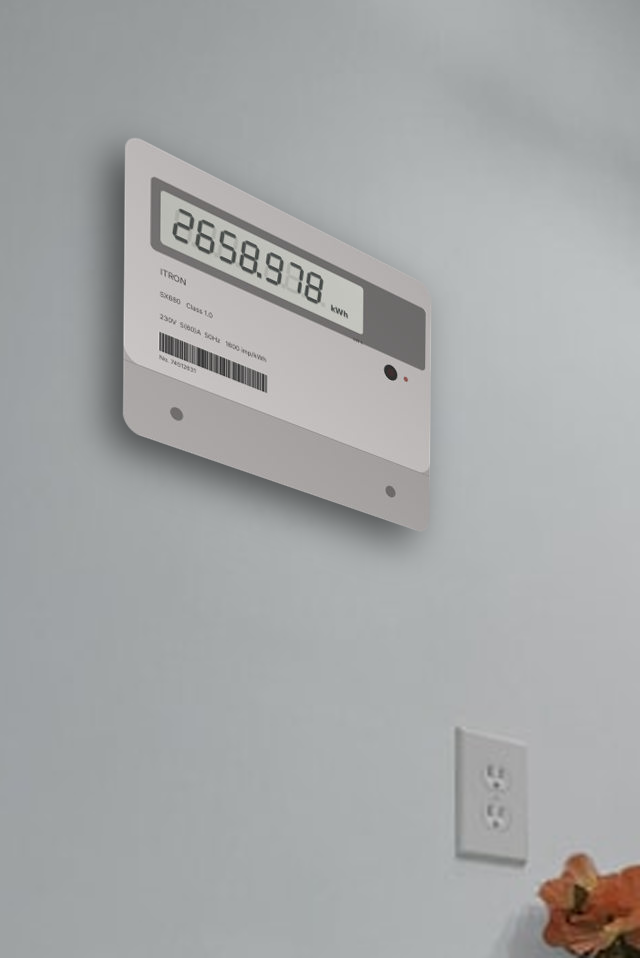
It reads 2658.978 kWh
